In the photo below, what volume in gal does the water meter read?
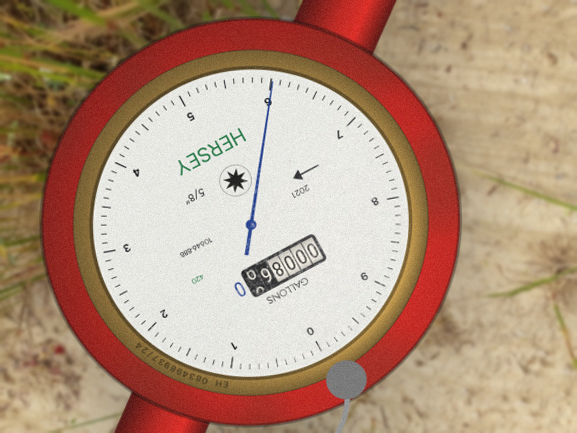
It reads 8686.0 gal
